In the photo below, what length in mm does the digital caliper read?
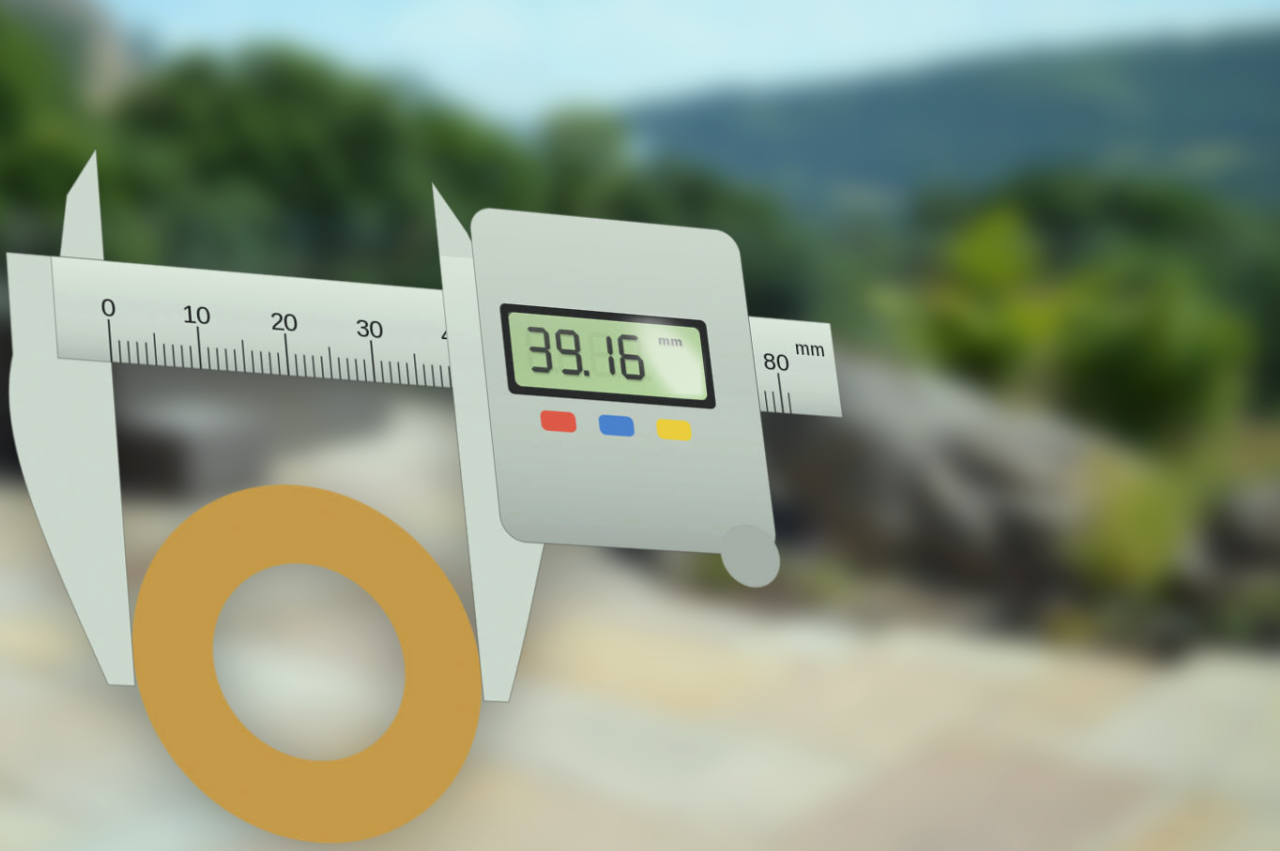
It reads 39.16 mm
